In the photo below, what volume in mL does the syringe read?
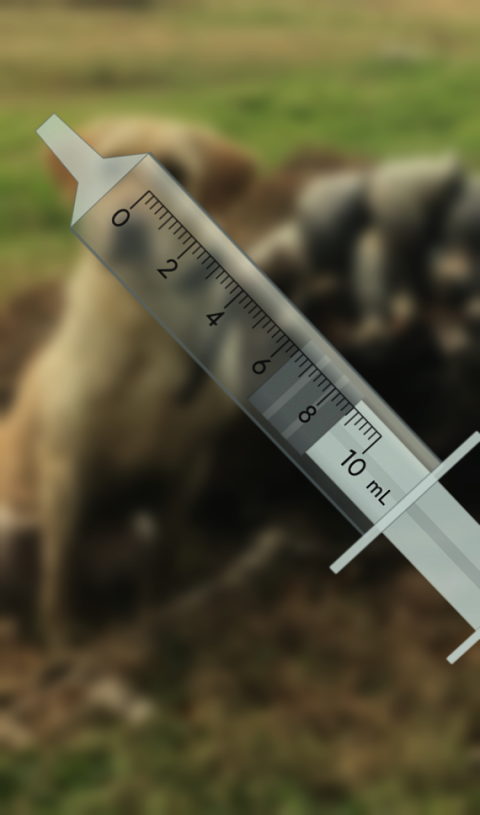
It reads 6.4 mL
